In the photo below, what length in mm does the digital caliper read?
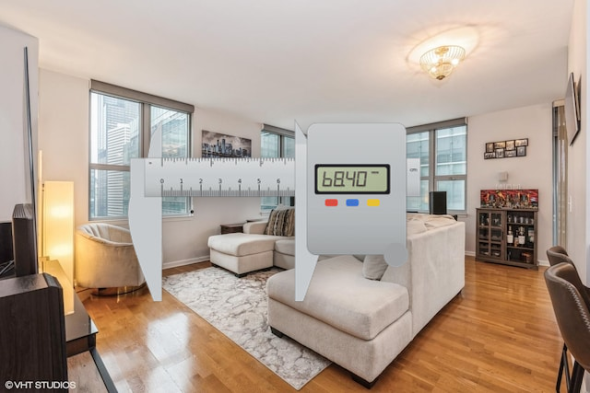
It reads 68.40 mm
